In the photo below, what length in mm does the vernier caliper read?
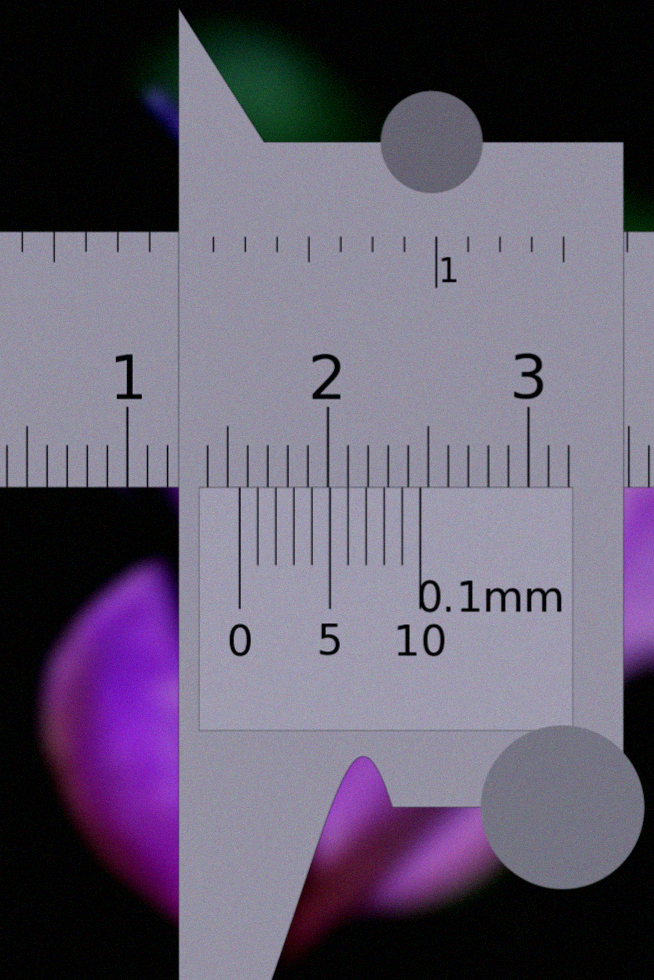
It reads 15.6 mm
